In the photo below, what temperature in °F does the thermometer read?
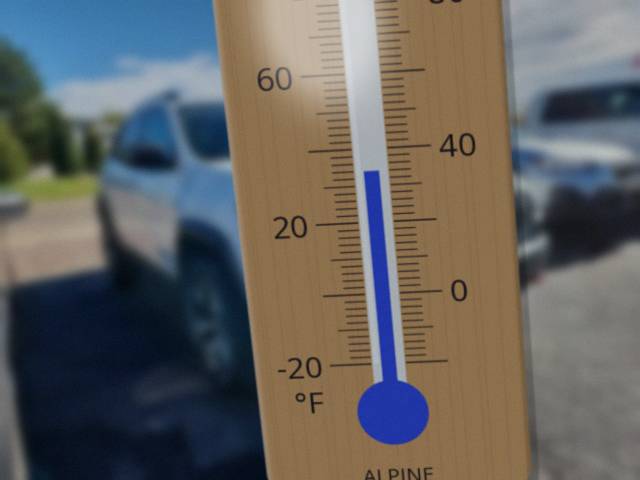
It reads 34 °F
